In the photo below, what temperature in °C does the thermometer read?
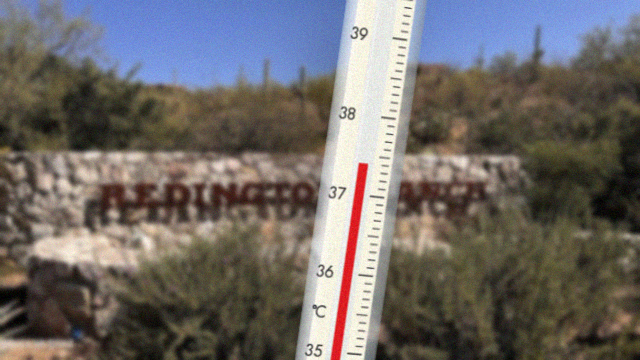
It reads 37.4 °C
